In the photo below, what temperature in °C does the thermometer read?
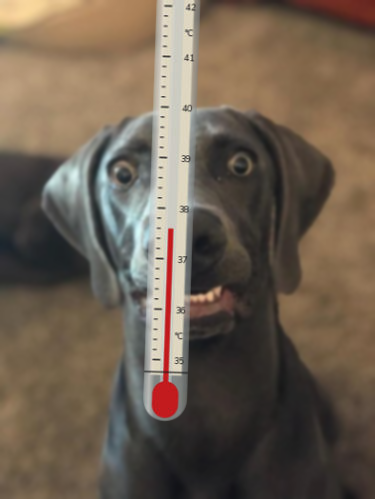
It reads 37.6 °C
